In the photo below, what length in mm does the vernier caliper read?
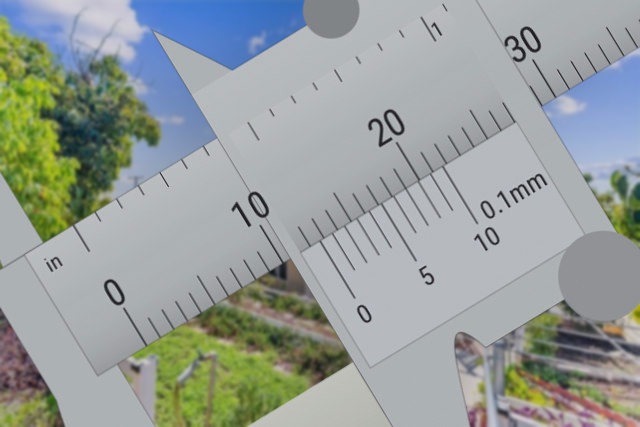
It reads 12.7 mm
